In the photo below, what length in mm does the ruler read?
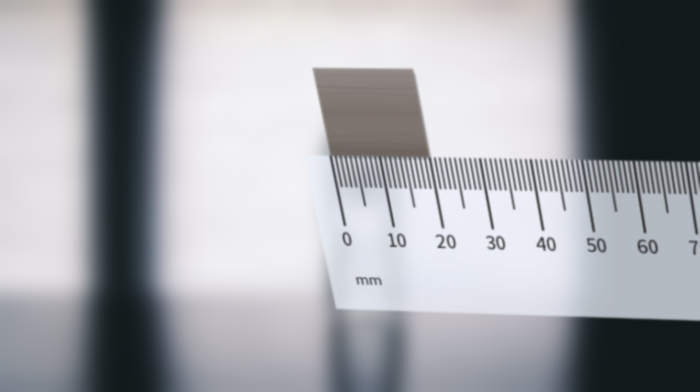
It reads 20 mm
